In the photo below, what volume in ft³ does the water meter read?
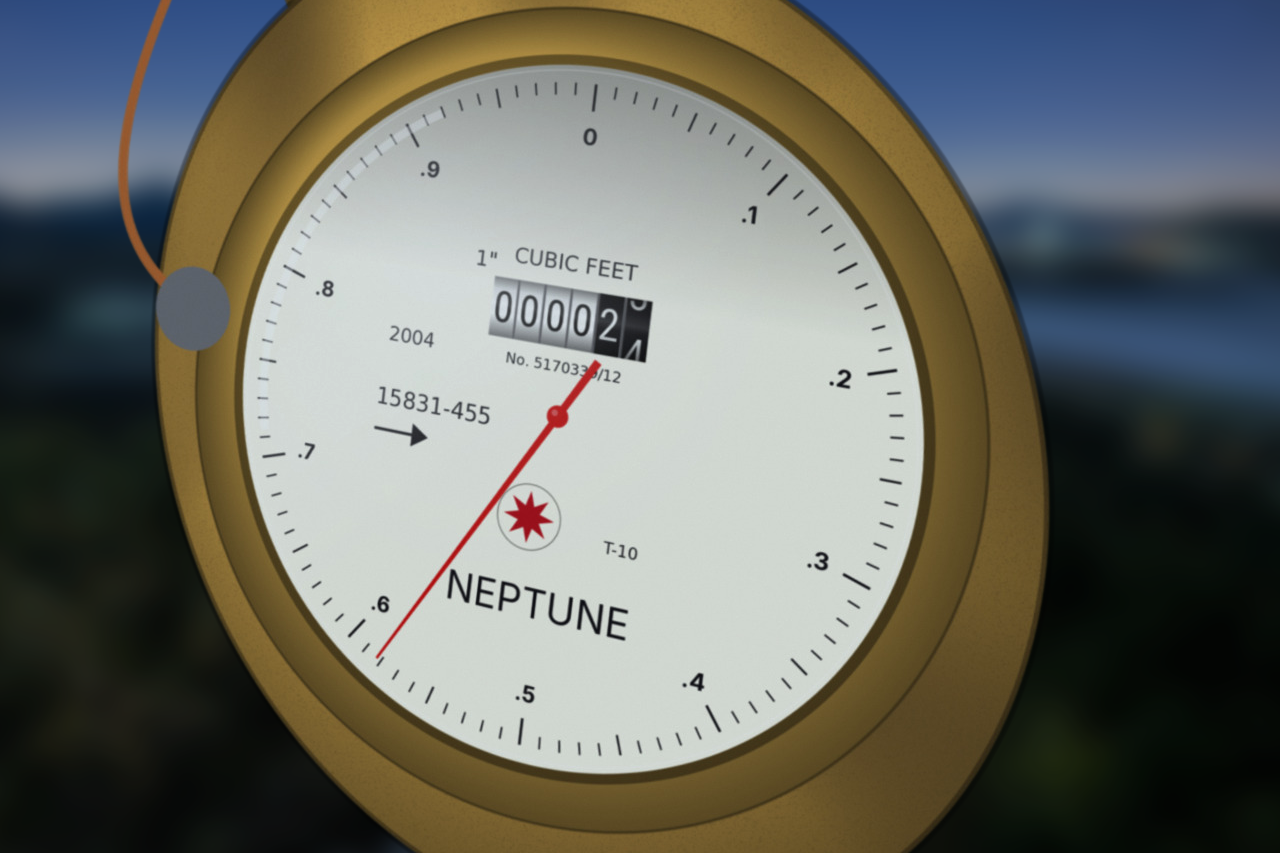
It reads 23.58 ft³
